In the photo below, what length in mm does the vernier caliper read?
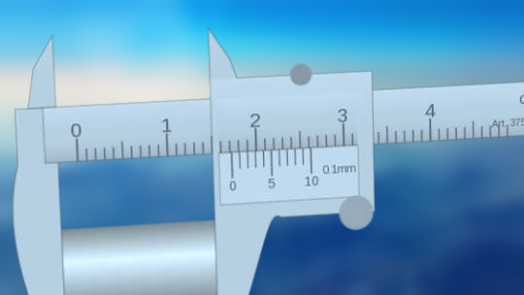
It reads 17.2 mm
